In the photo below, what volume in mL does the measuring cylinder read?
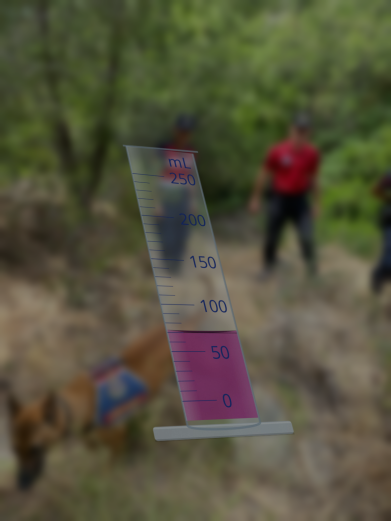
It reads 70 mL
